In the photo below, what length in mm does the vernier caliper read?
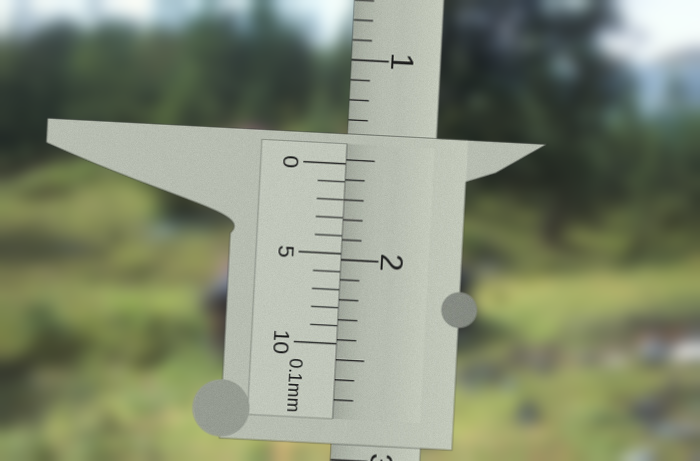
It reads 15.2 mm
